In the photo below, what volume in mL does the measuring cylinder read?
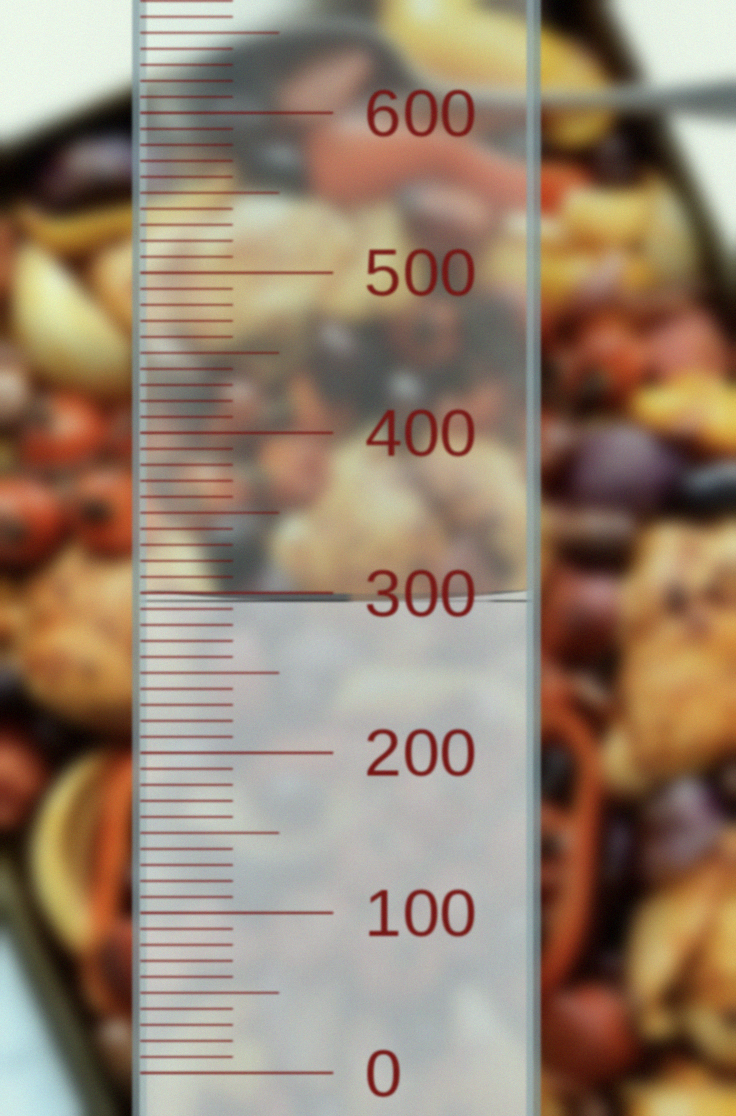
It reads 295 mL
